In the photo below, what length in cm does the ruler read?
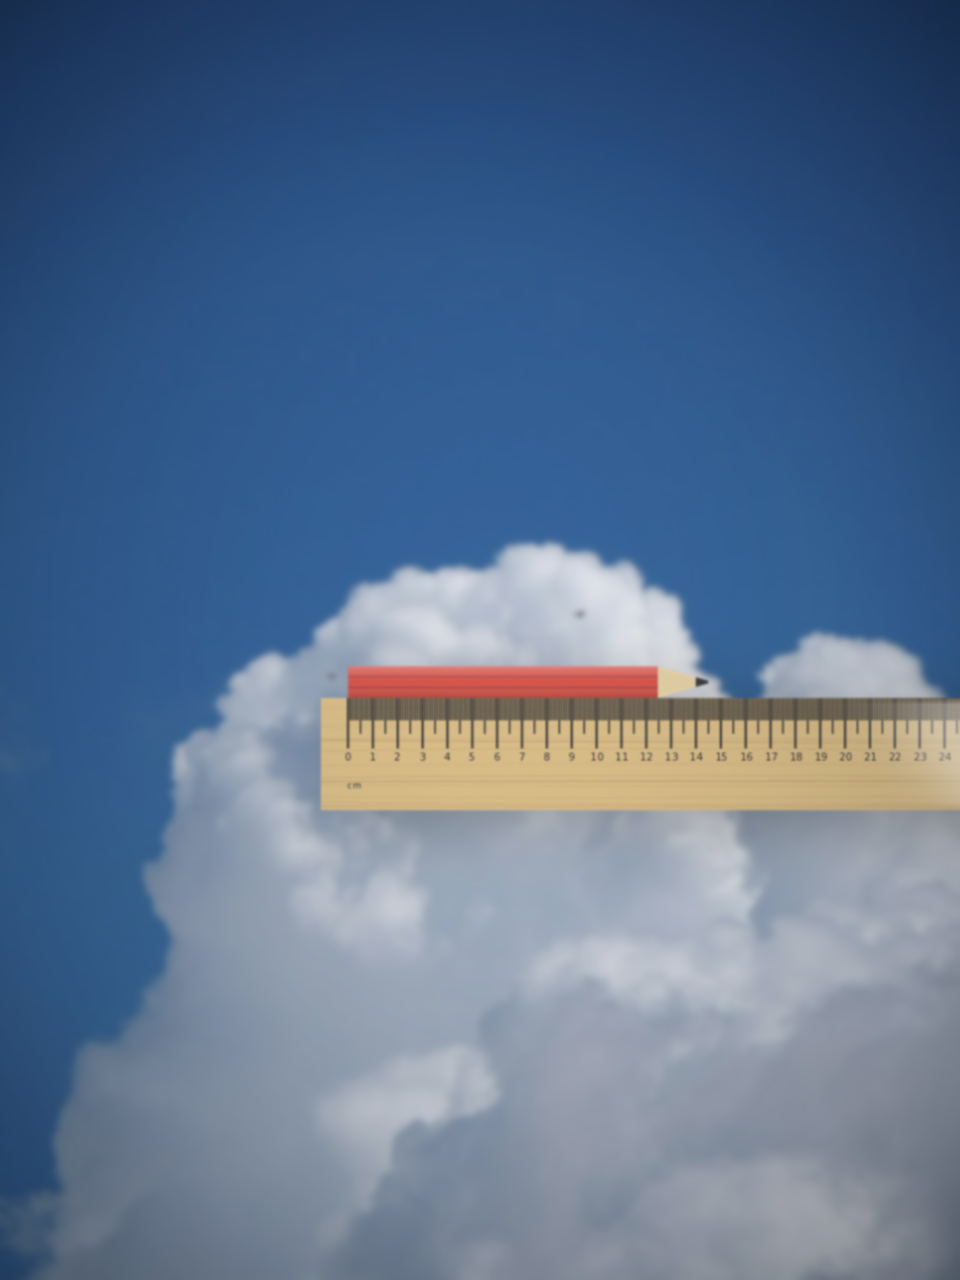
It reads 14.5 cm
